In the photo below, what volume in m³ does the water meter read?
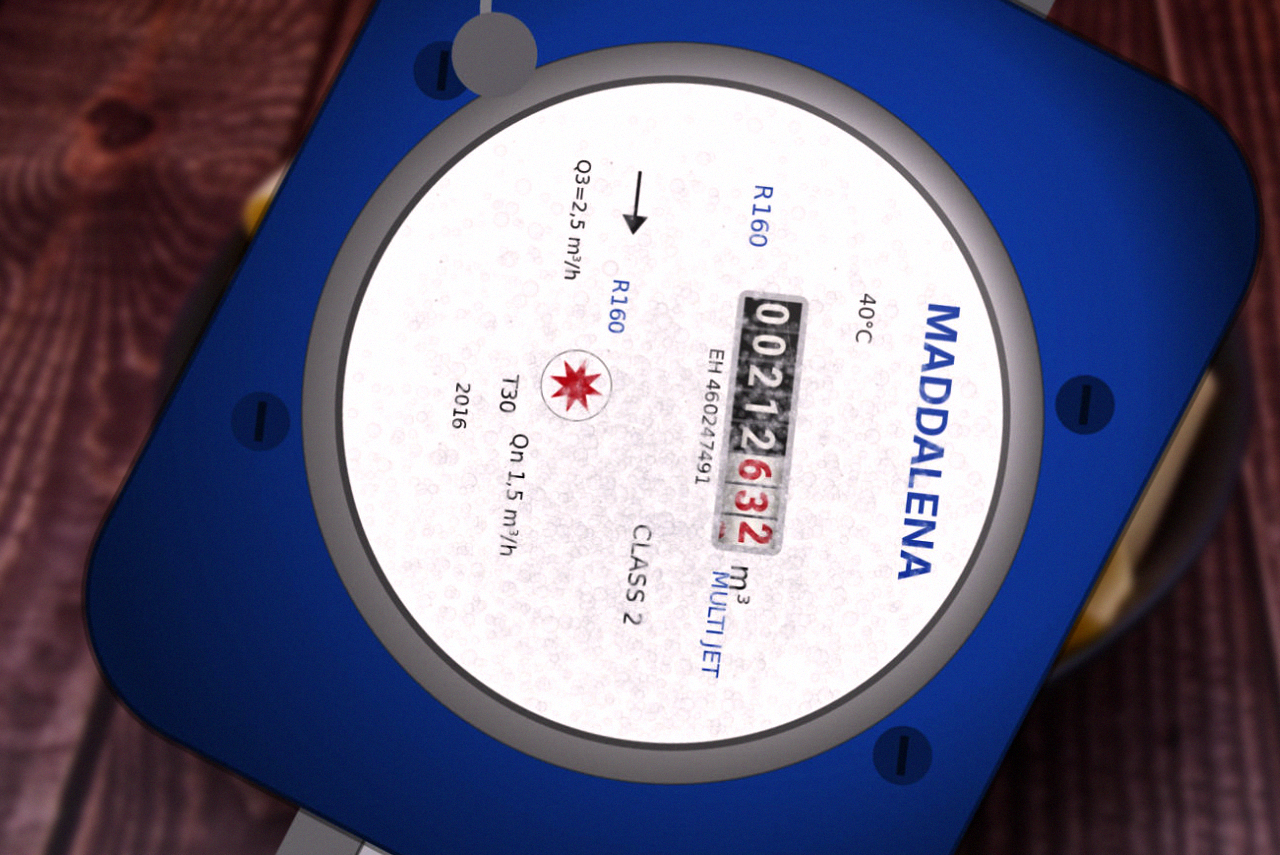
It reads 212.632 m³
